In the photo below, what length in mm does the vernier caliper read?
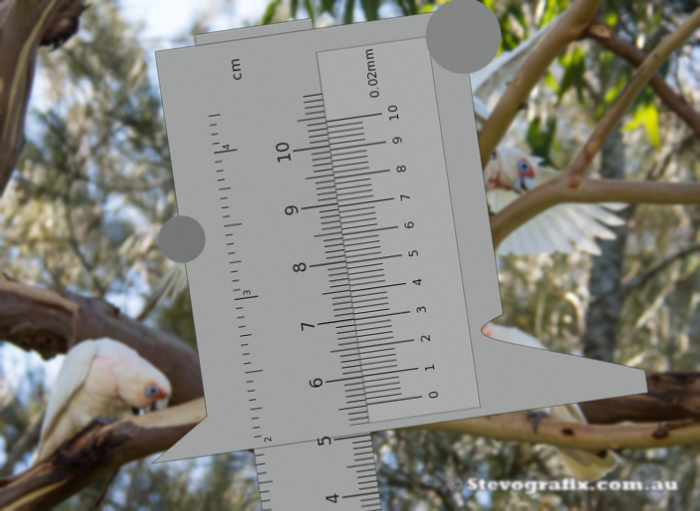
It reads 55.2 mm
